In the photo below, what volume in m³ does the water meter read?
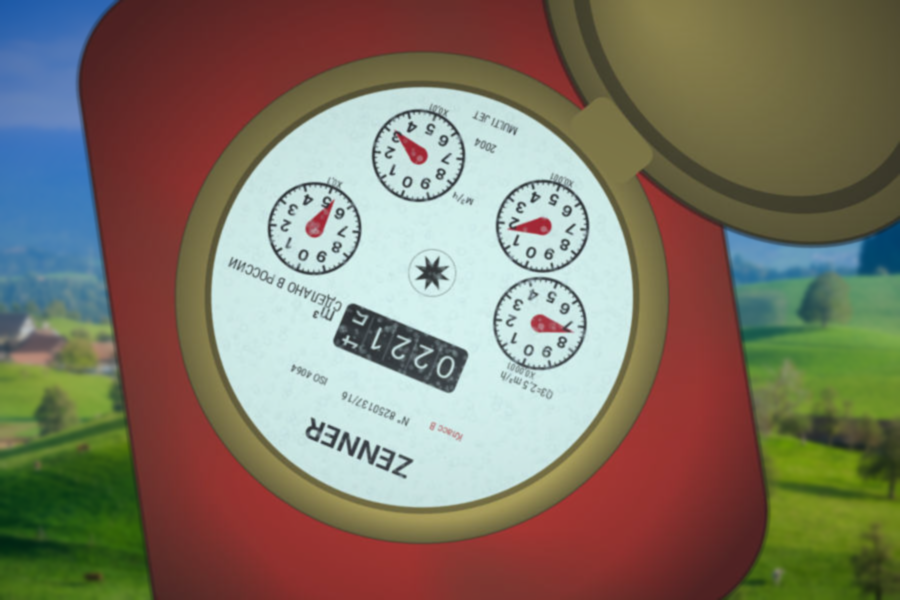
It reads 2214.5317 m³
